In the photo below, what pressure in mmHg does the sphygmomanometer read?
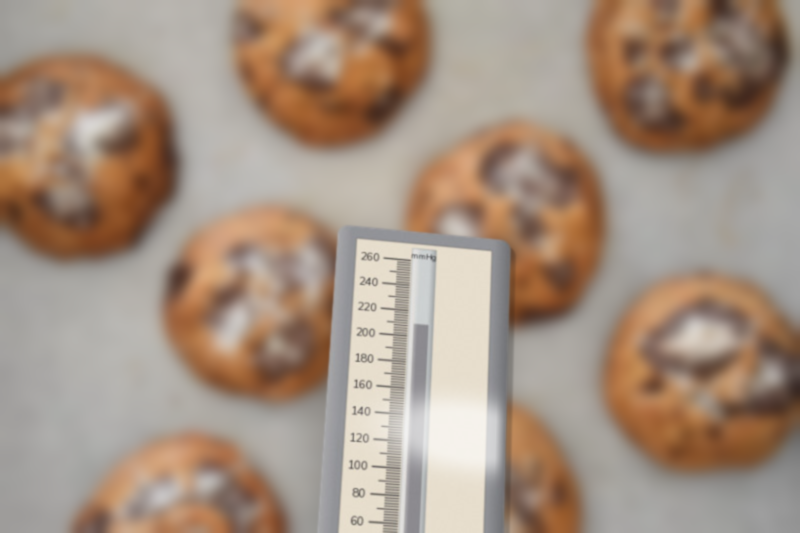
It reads 210 mmHg
